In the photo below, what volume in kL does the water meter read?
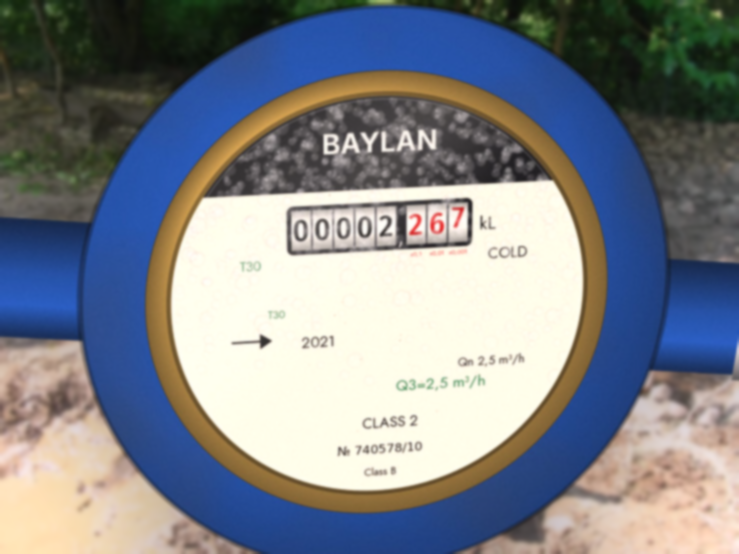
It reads 2.267 kL
